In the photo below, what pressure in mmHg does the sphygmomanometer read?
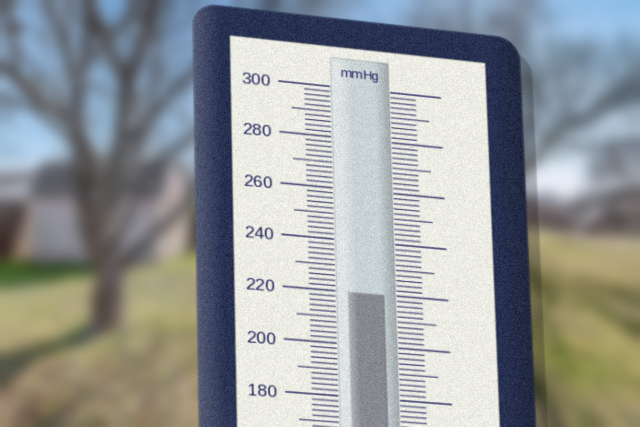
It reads 220 mmHg
